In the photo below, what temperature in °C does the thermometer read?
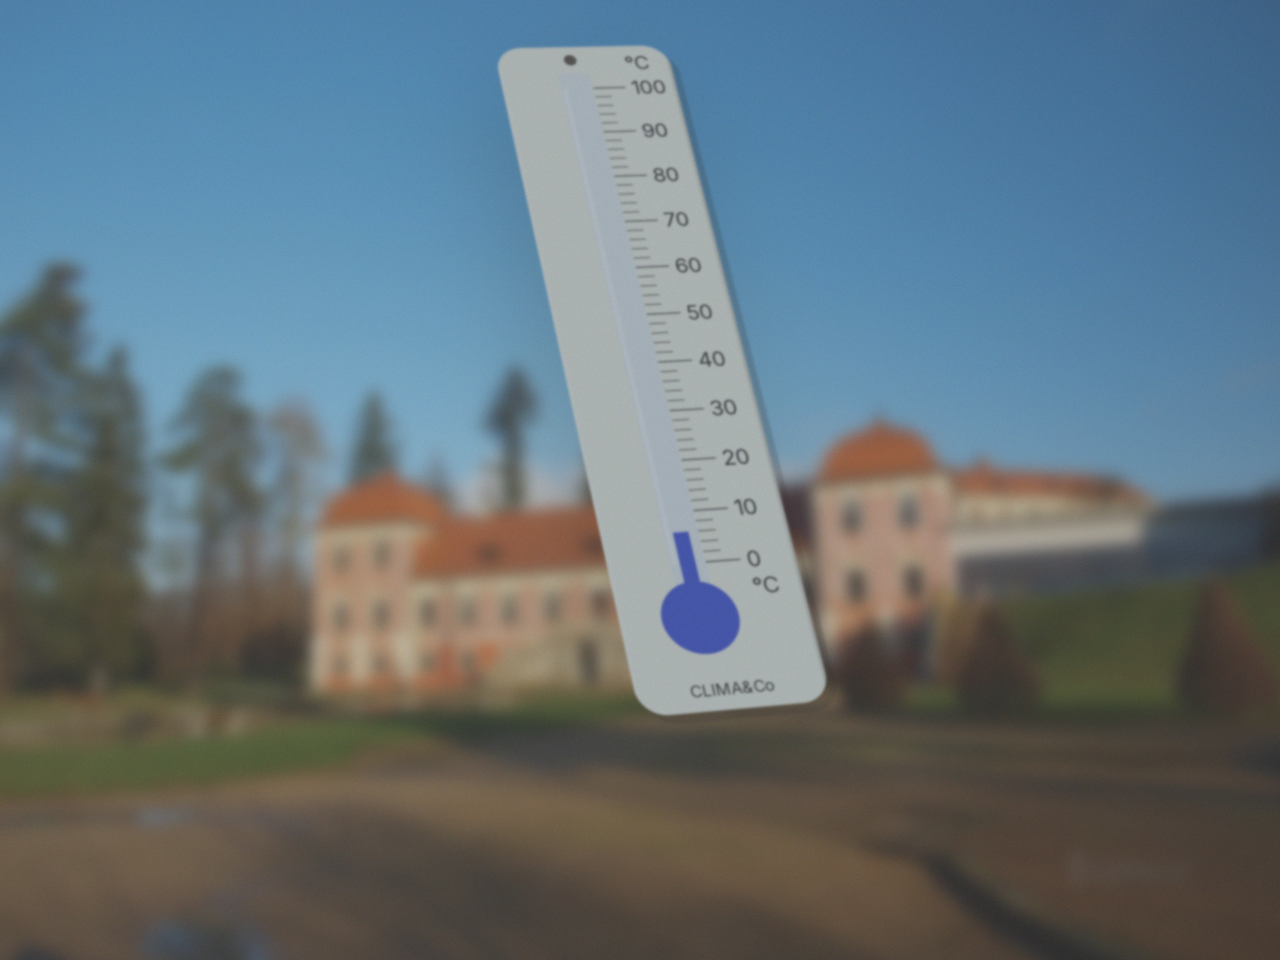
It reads 6 °C
